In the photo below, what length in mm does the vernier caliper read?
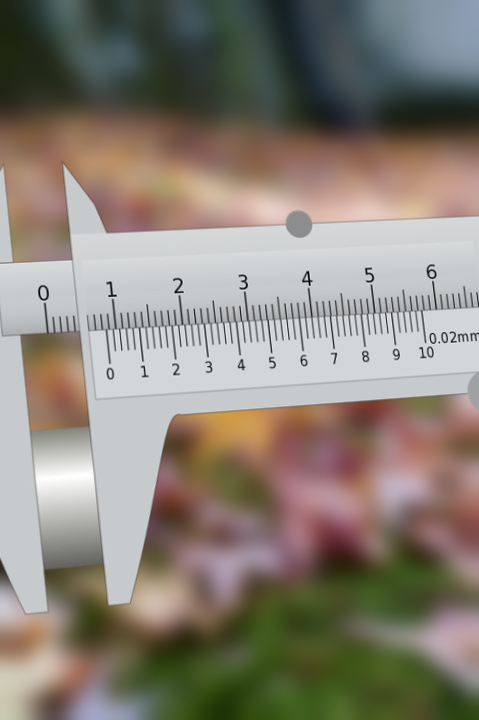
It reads 8.6 mm
